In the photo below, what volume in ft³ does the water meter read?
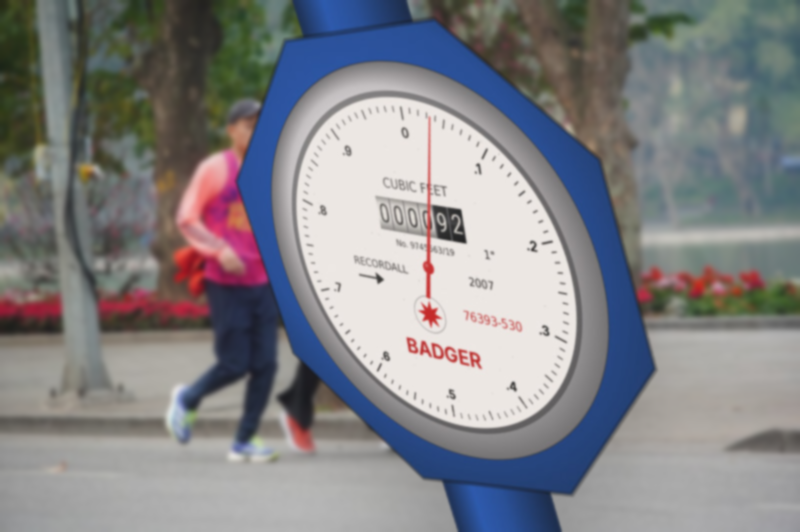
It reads 92.03 ft³
